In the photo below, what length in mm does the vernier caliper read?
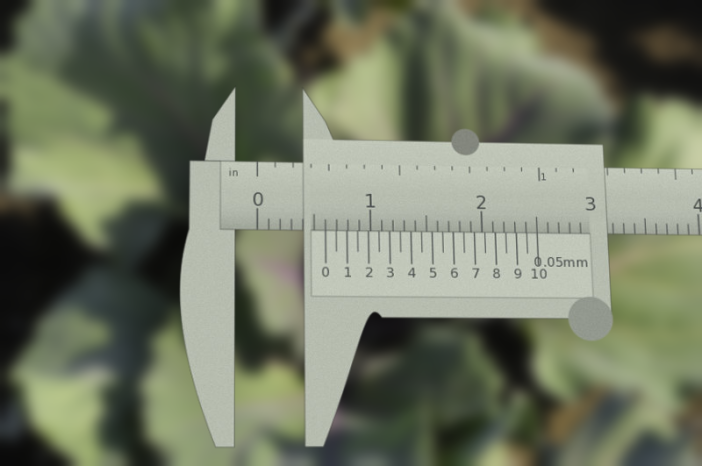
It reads 6.0 mm
